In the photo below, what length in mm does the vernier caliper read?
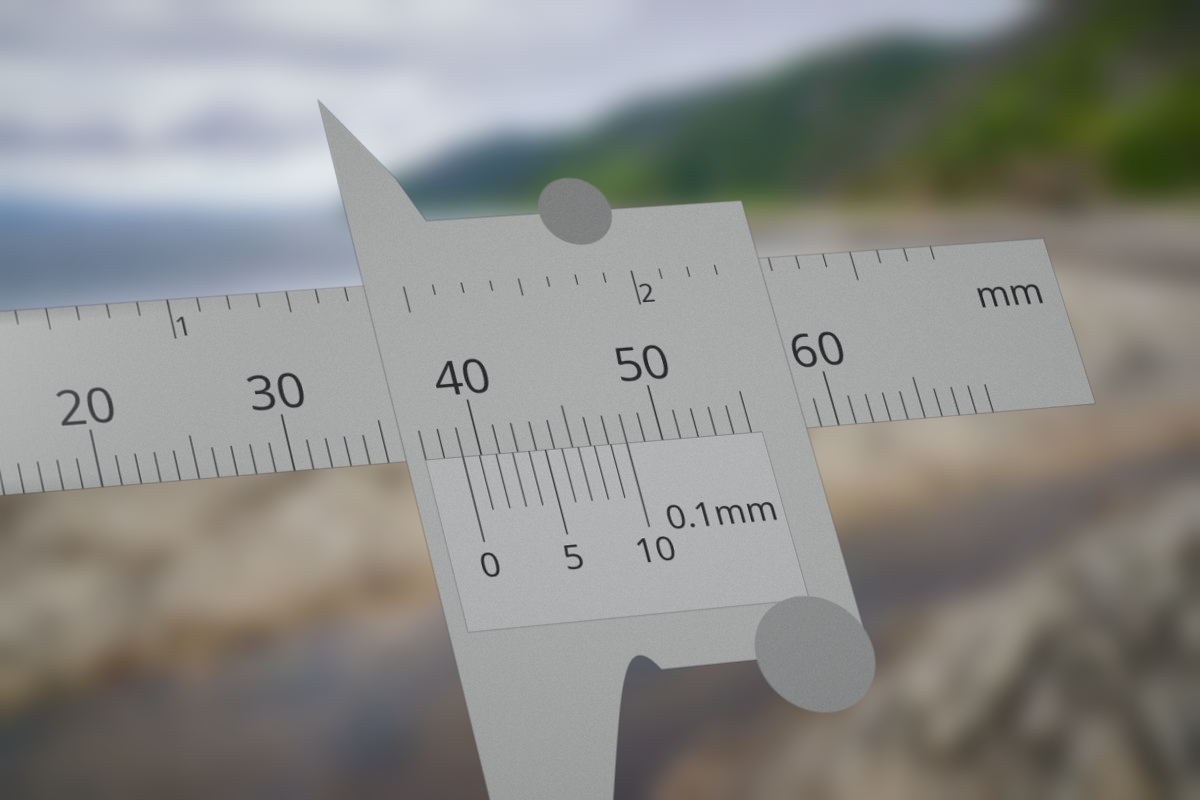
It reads 39.0 mm
